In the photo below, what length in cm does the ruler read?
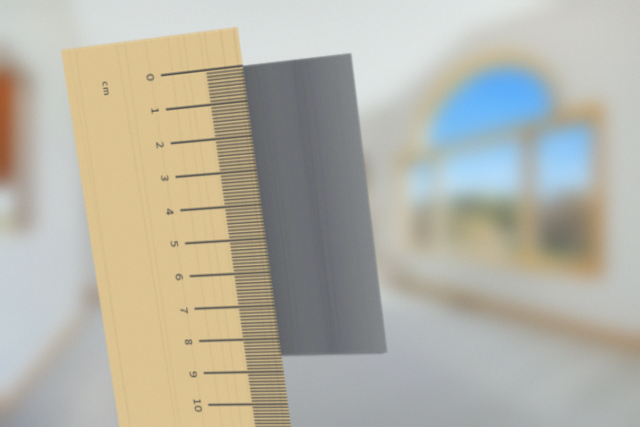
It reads 8.5 cm
